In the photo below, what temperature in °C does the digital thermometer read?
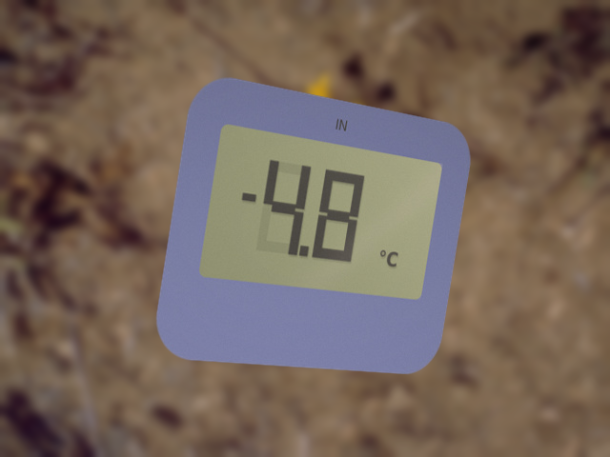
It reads -4.8 °C
